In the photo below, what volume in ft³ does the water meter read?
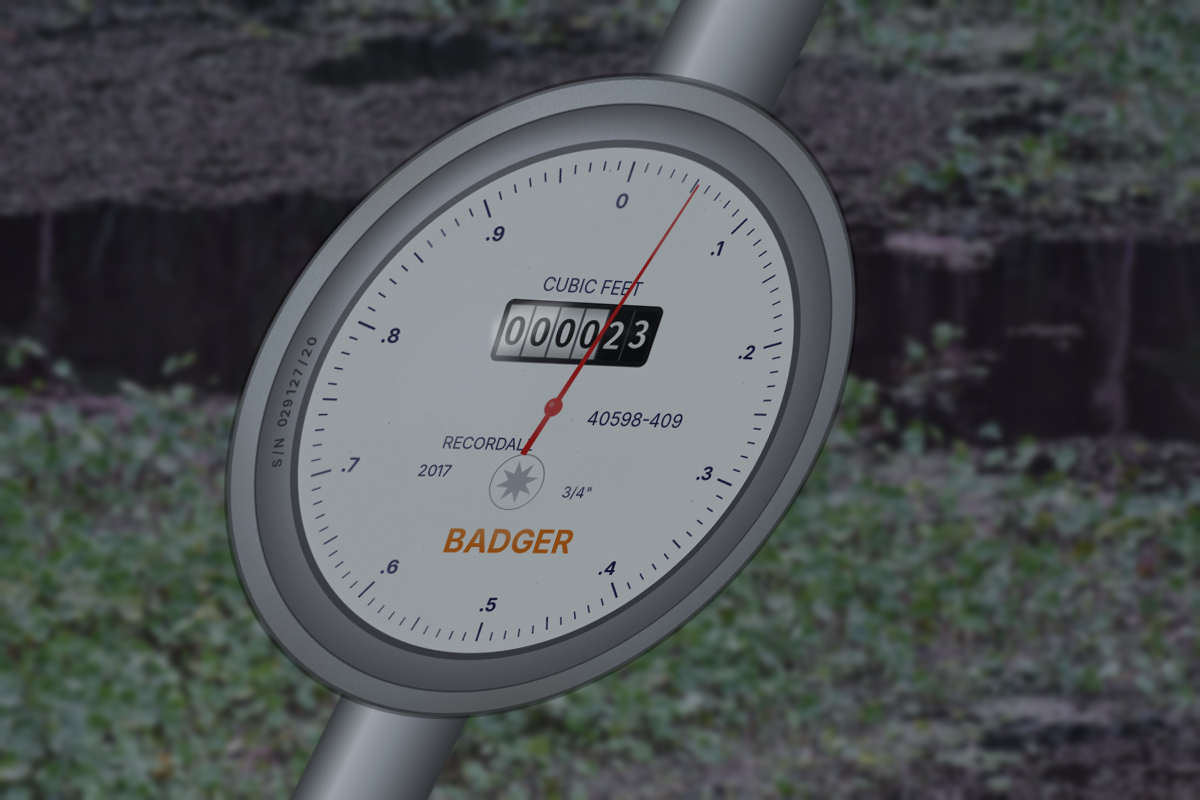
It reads 23.05 ft³
